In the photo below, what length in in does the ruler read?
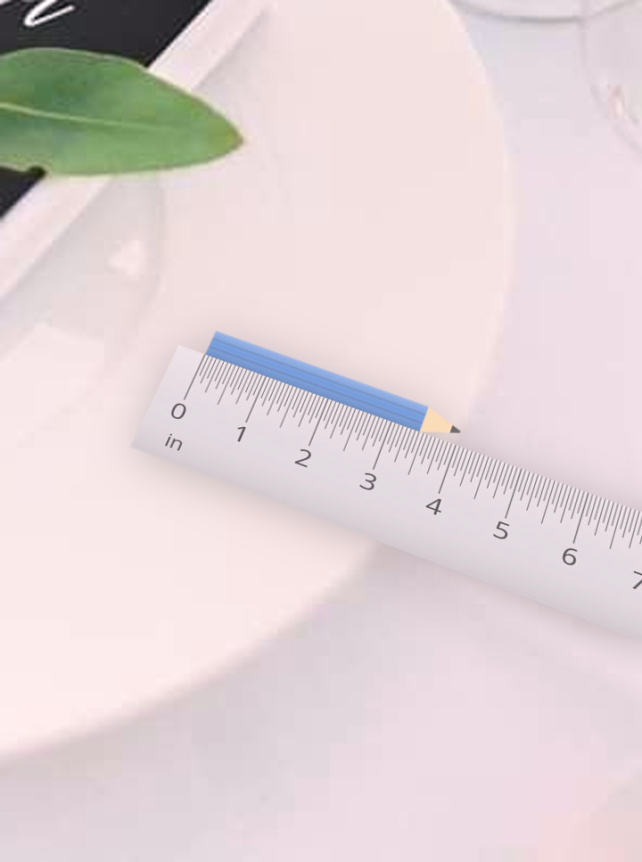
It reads 4 in
